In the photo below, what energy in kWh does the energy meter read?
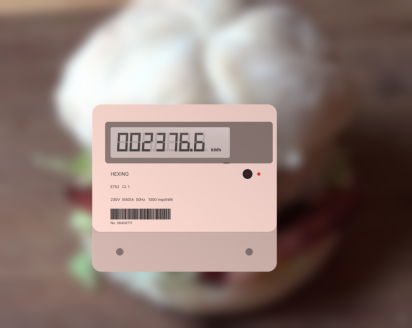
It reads 2376.6 kWh
